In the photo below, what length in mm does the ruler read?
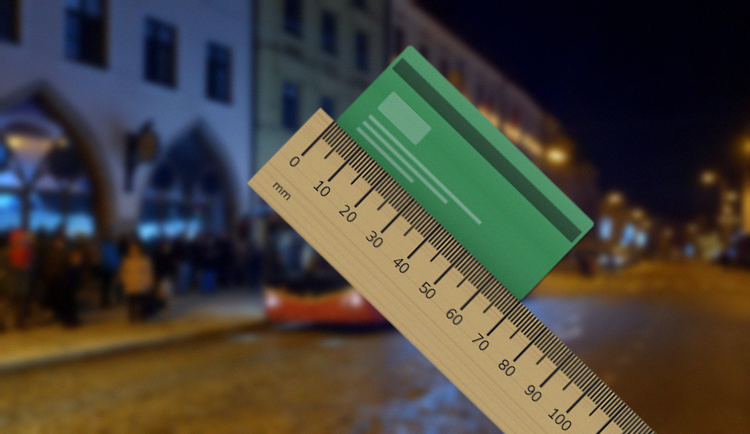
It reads 70 mm
